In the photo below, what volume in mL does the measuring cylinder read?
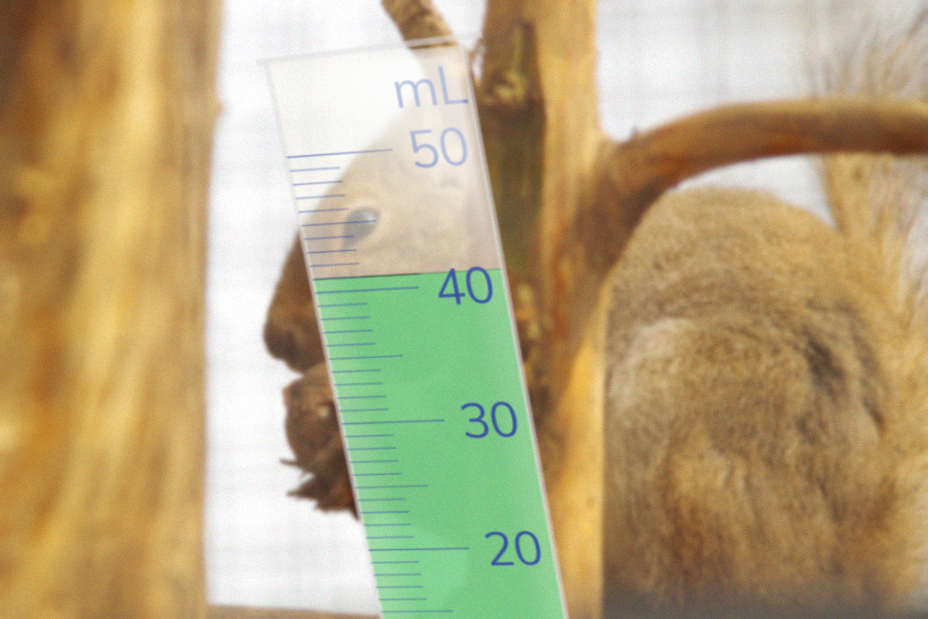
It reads 41 mL
